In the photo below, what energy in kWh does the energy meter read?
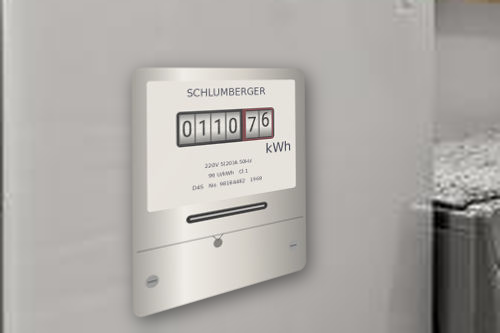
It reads 110.76 kWh
